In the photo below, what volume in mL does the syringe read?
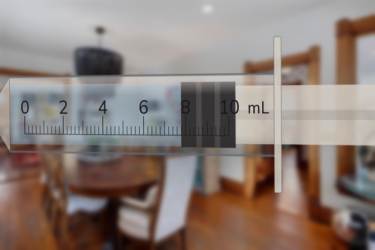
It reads 7.8 mL
